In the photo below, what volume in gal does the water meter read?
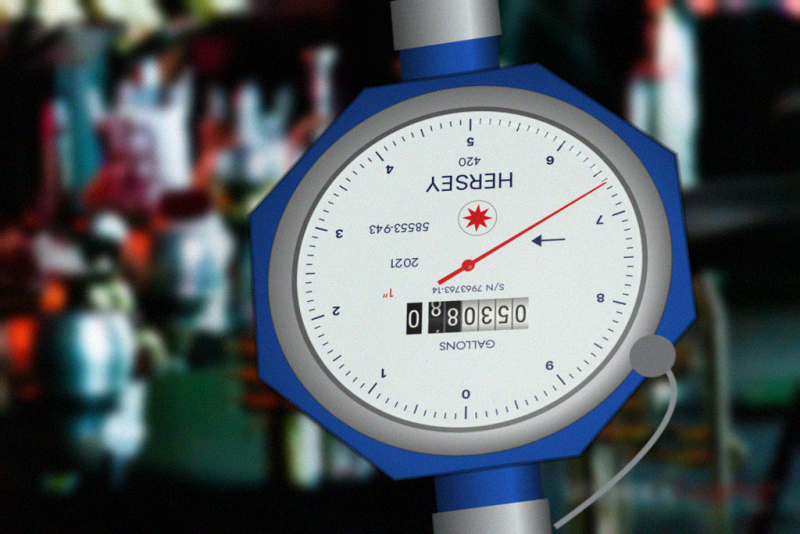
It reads 530876.6 gal
